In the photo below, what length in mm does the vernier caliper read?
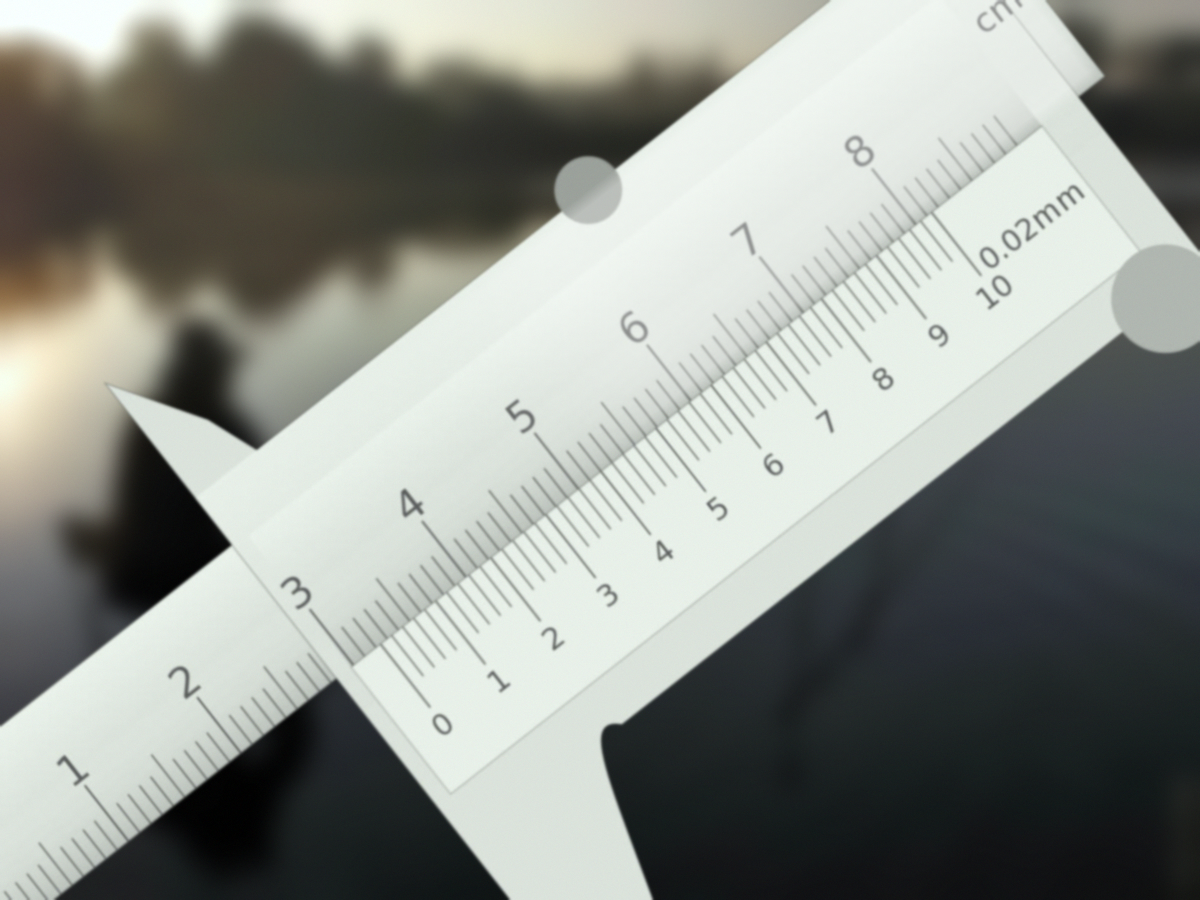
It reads 32.4 mm
